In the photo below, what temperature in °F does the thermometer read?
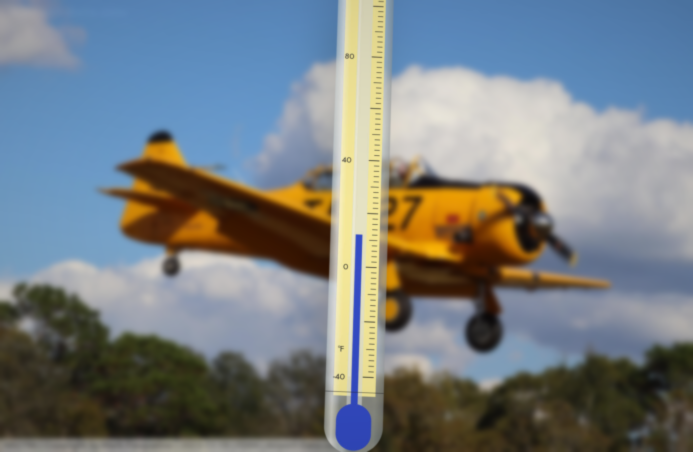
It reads 12 °F
